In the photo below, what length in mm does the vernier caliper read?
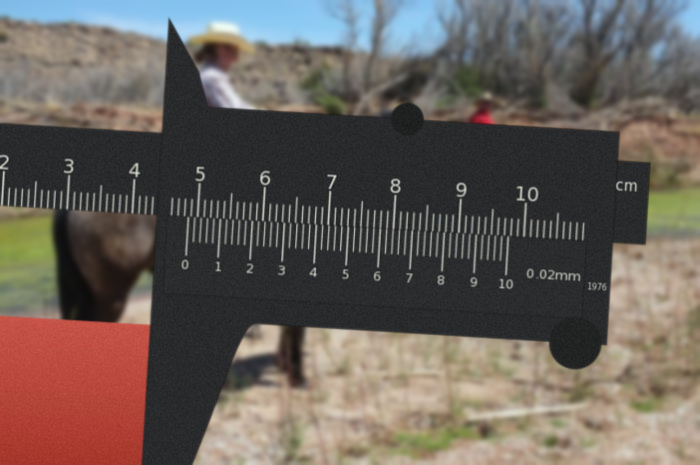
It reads 48.6 mm
